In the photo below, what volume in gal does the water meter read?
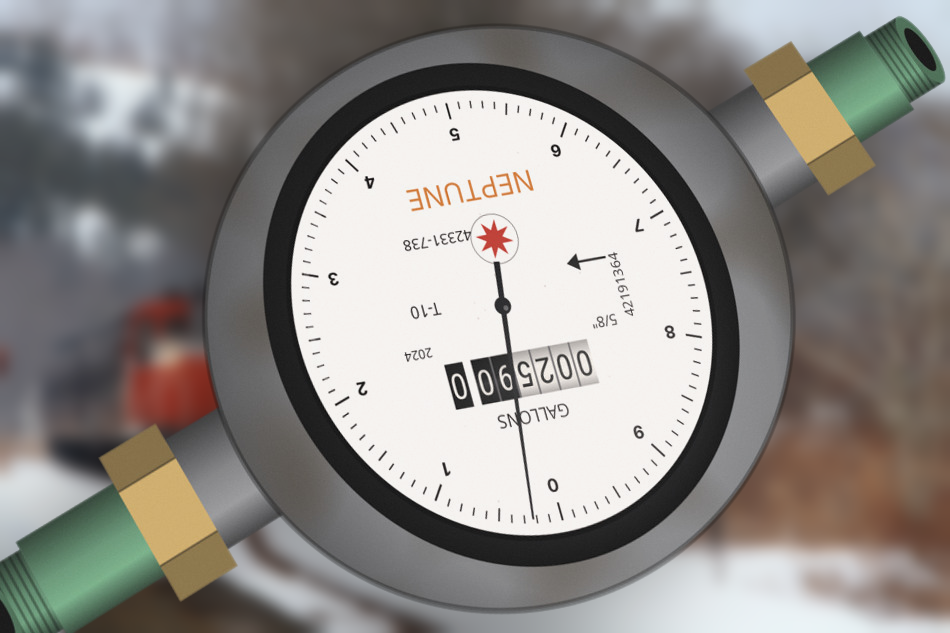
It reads 25900.2 gal
